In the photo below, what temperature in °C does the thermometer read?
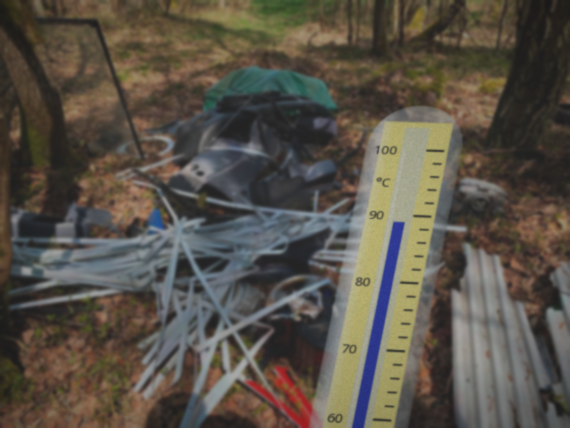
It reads 89 °C
